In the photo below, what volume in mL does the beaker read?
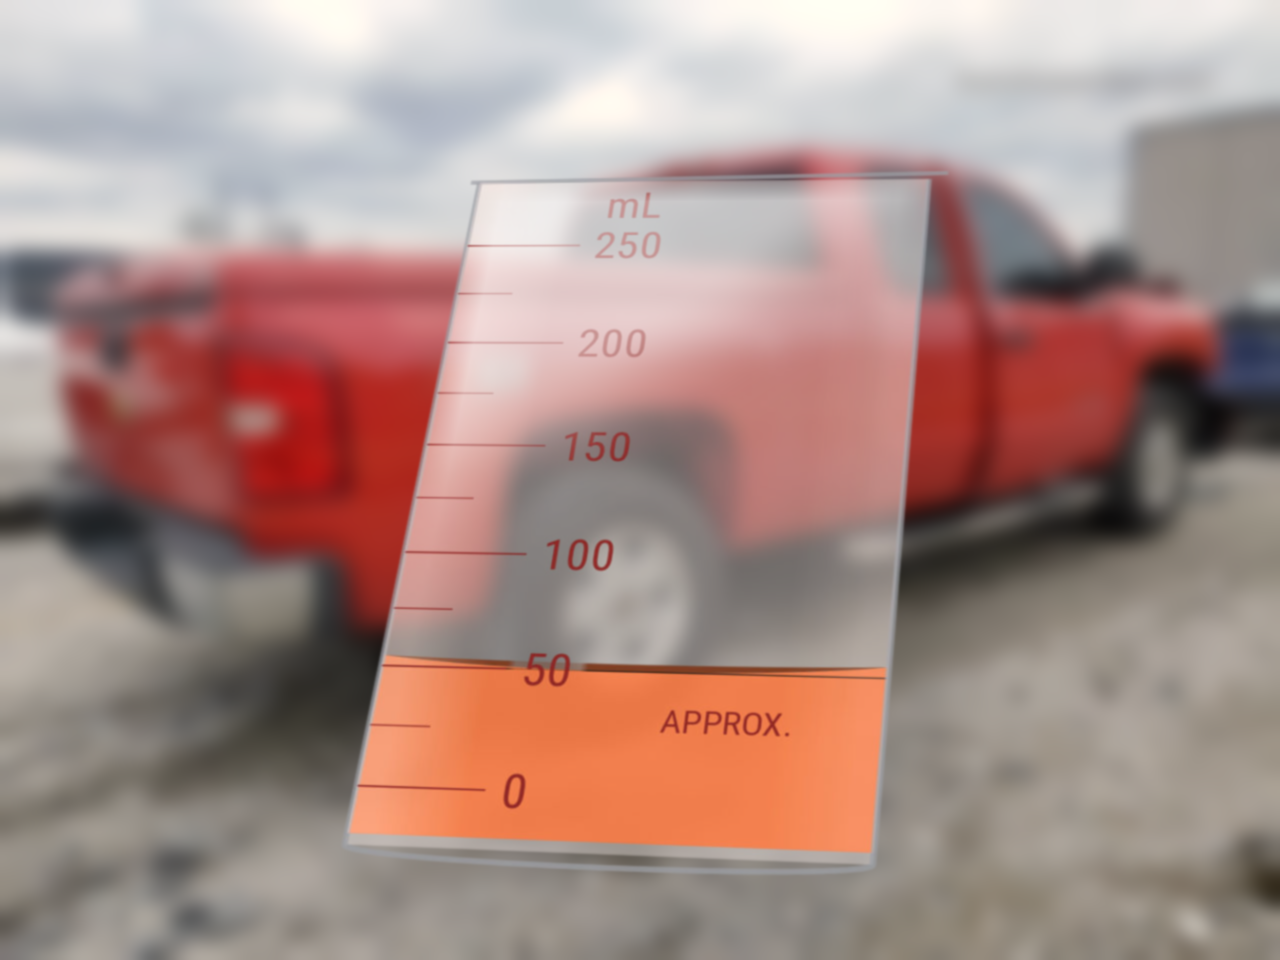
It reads 50 mL
